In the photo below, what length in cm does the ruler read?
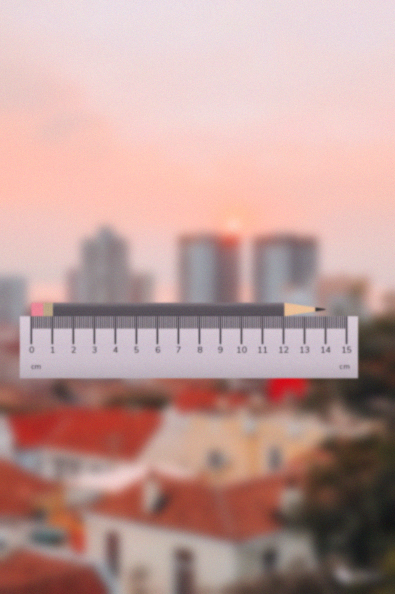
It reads 14 cm
